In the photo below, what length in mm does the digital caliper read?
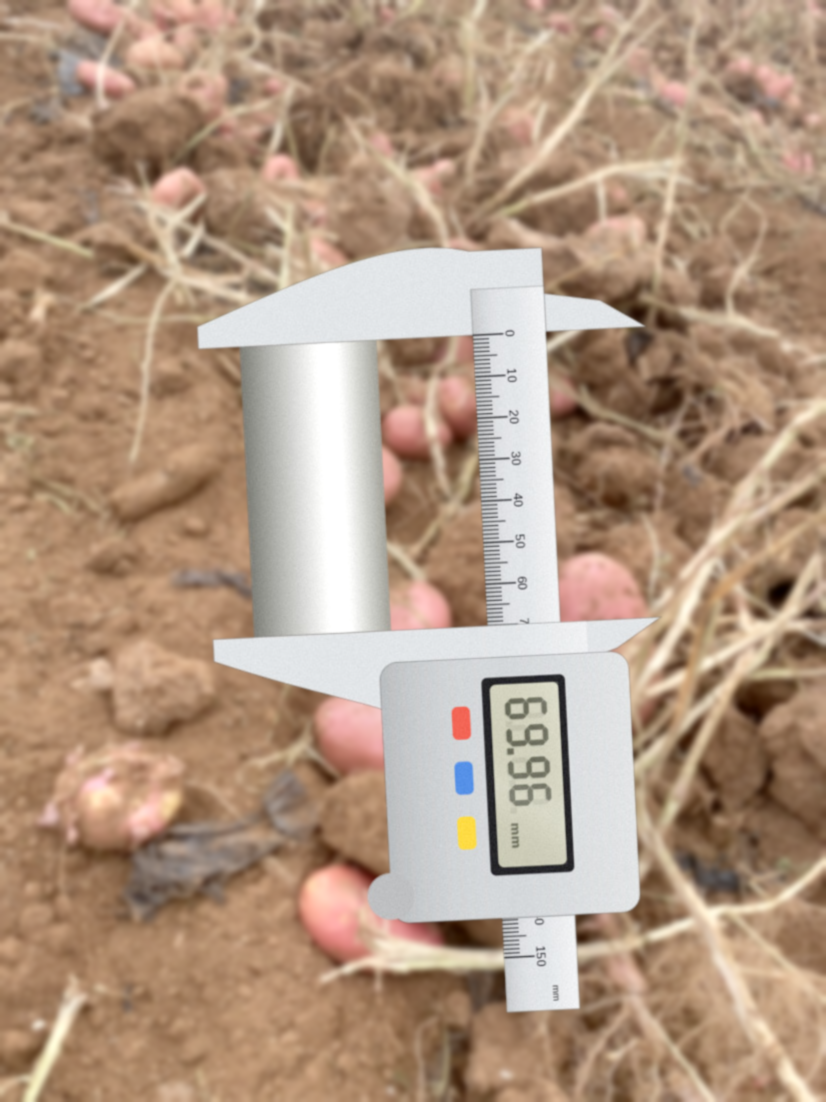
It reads 69.96 mm
